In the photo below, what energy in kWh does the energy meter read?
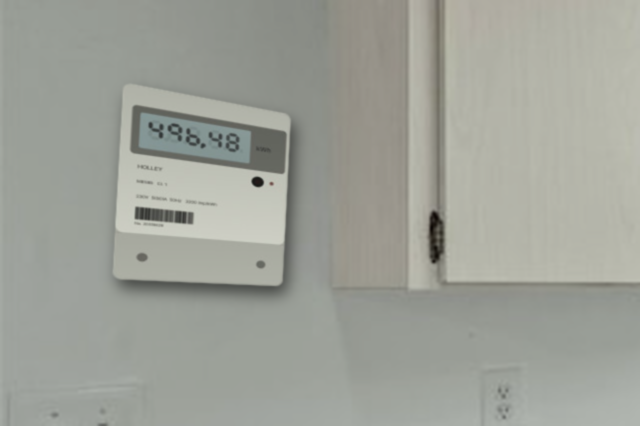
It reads 496.48 kWh
